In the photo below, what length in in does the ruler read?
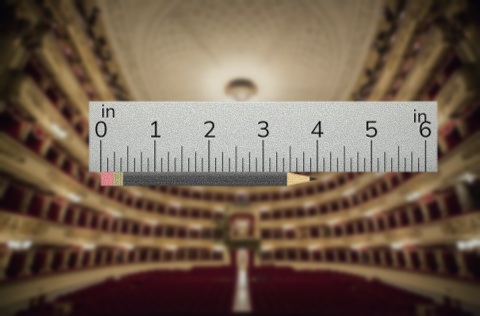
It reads 4 in
